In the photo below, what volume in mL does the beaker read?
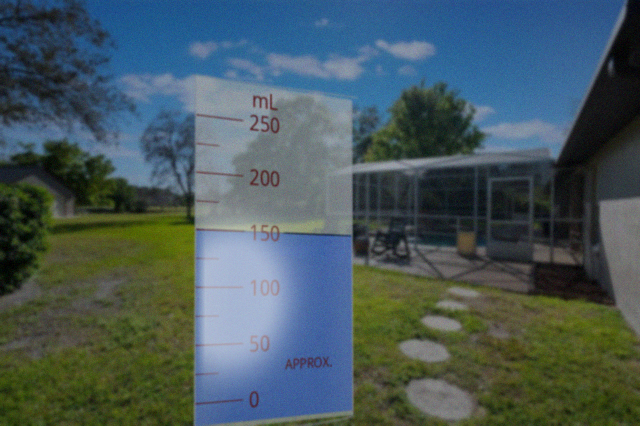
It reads 150 mL
